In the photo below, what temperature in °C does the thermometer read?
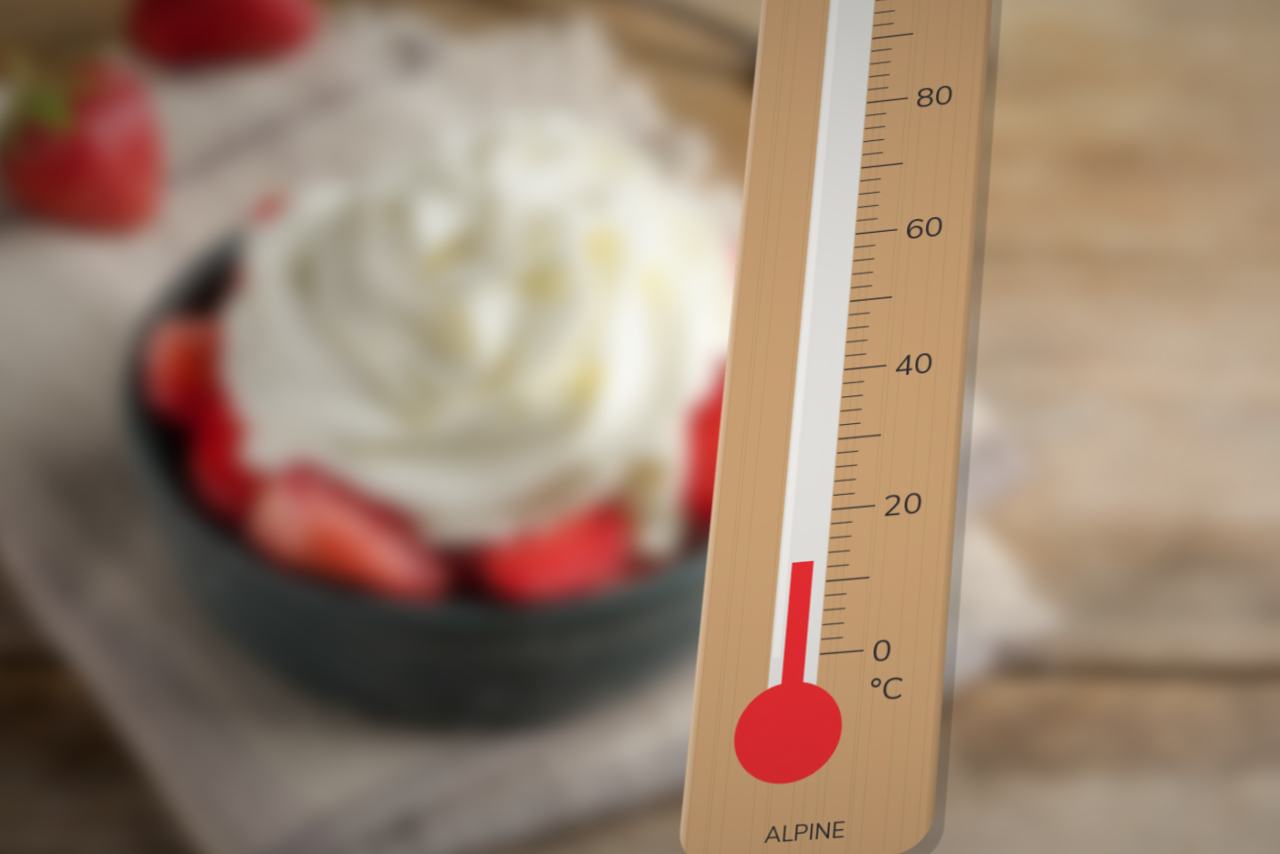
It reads 13 °C
